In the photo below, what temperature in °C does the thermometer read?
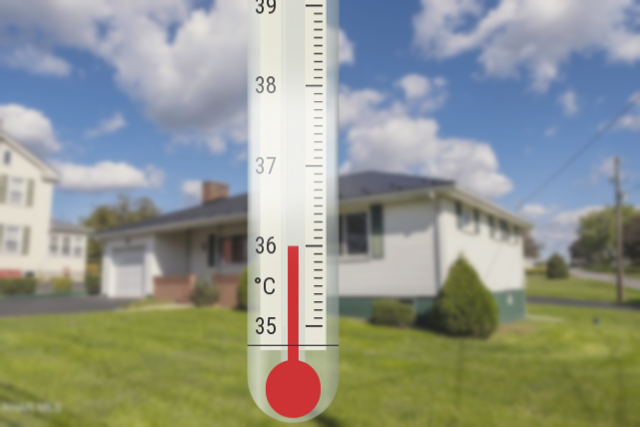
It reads 36 °C
